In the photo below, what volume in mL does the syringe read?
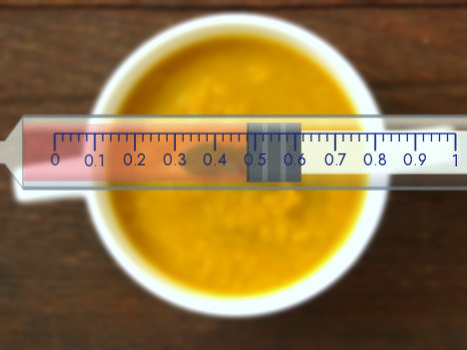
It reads 0.48 mL
